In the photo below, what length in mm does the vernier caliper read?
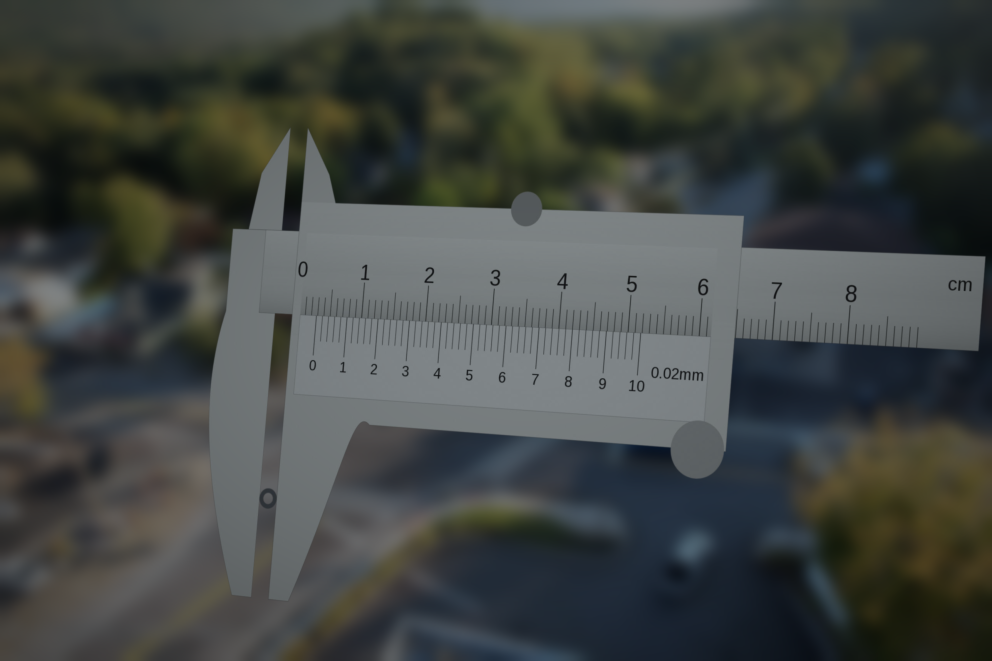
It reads 2.8 mm
